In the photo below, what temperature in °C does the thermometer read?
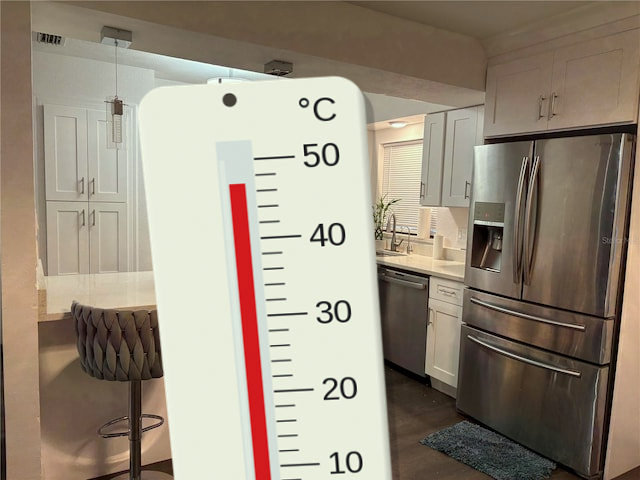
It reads 47 °C
